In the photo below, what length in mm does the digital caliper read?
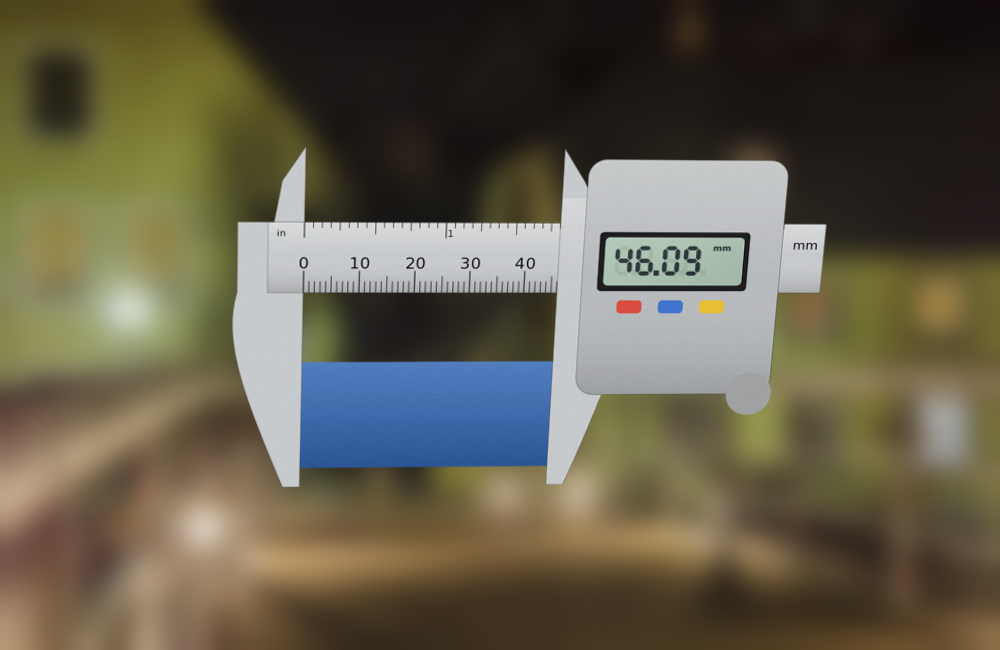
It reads 46.09 mm
